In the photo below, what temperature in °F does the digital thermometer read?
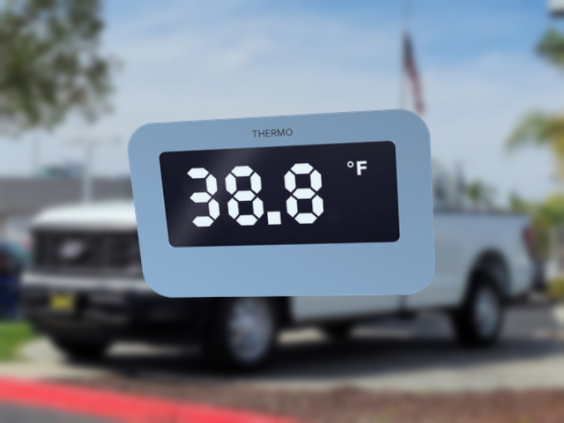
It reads 38.8 °F
